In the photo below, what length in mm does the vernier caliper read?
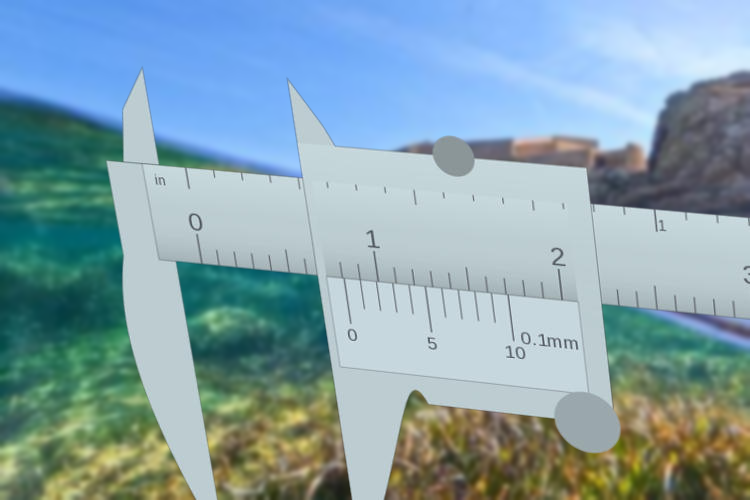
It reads 8.1 mm
